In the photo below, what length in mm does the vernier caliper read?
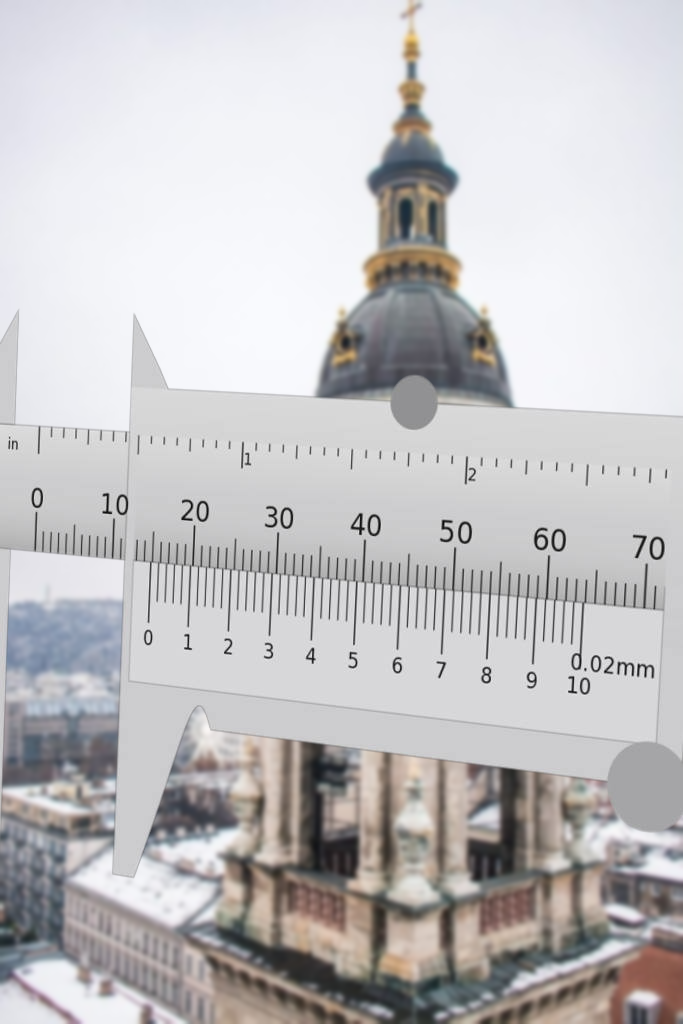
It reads 14.8 mm
